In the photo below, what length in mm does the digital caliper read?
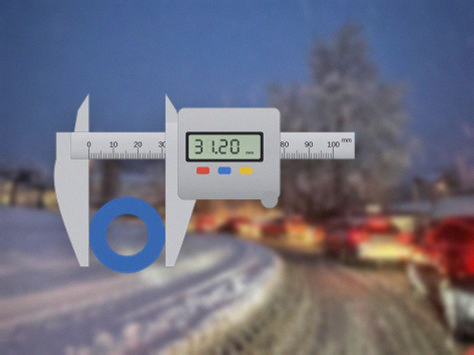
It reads 31.20 mm
